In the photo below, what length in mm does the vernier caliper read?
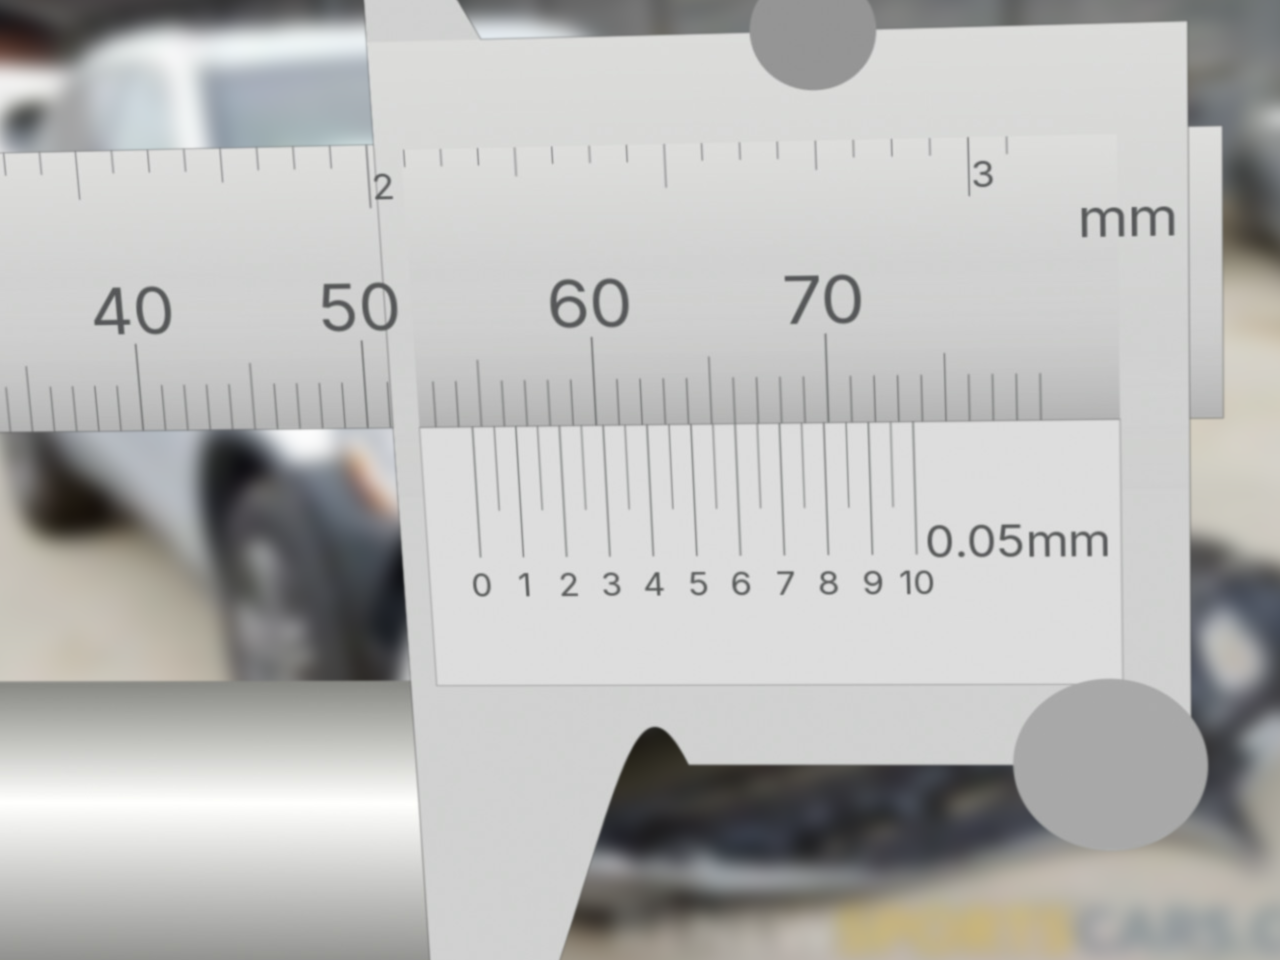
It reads 54.6 mm
